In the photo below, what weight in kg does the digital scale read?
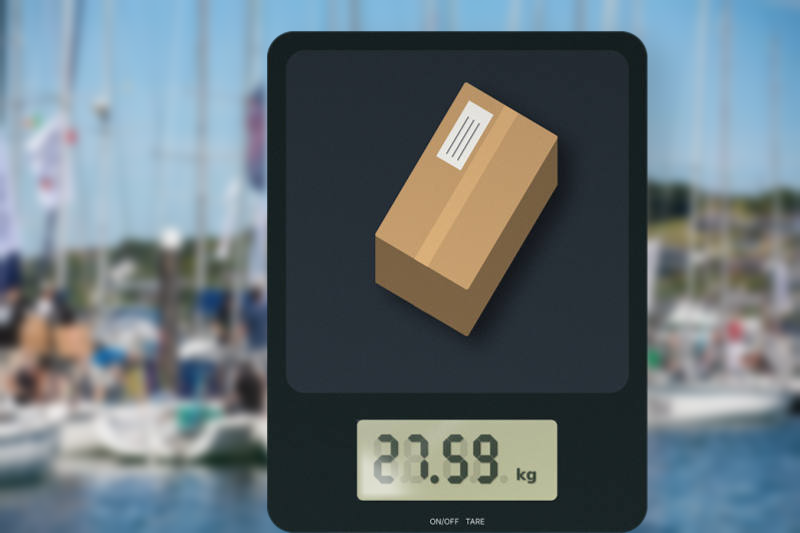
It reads 27.59 kg
